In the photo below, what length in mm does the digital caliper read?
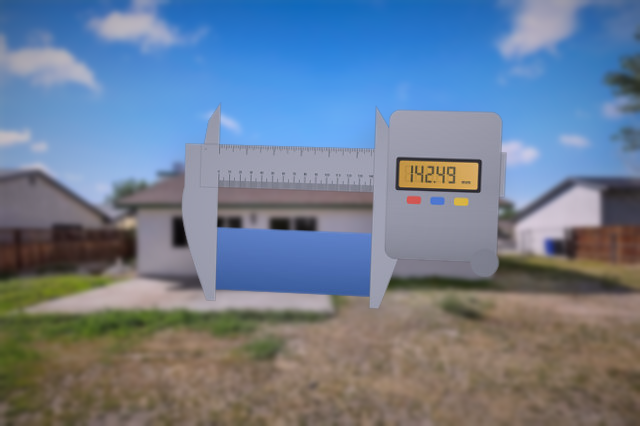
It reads 142.49 mm
